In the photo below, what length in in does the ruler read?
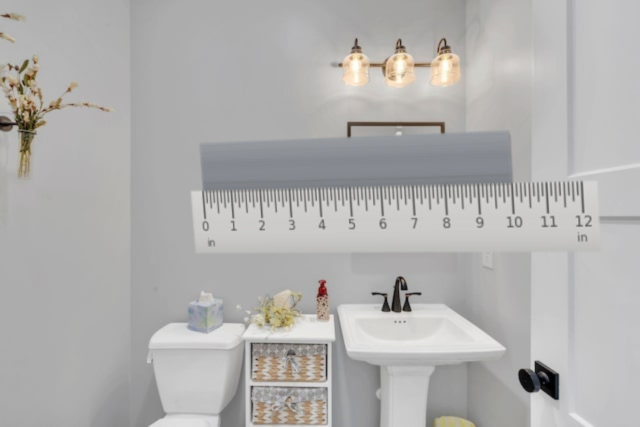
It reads 10 in
